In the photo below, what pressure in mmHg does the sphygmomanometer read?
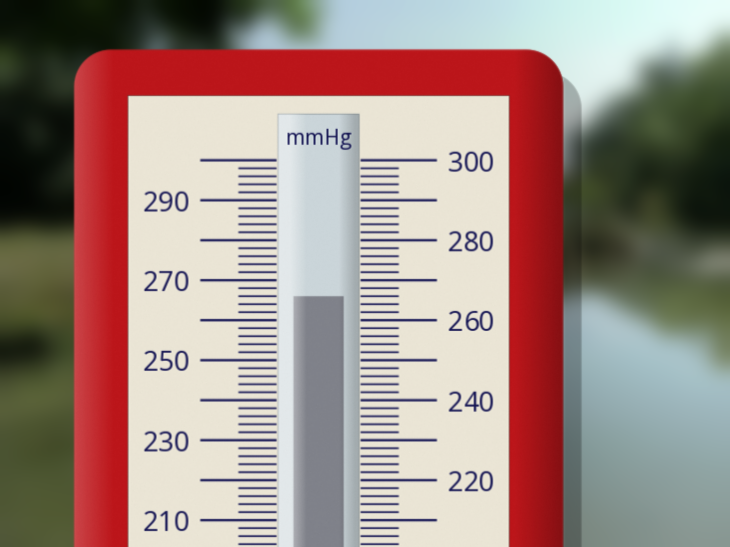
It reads 266 mmHg
